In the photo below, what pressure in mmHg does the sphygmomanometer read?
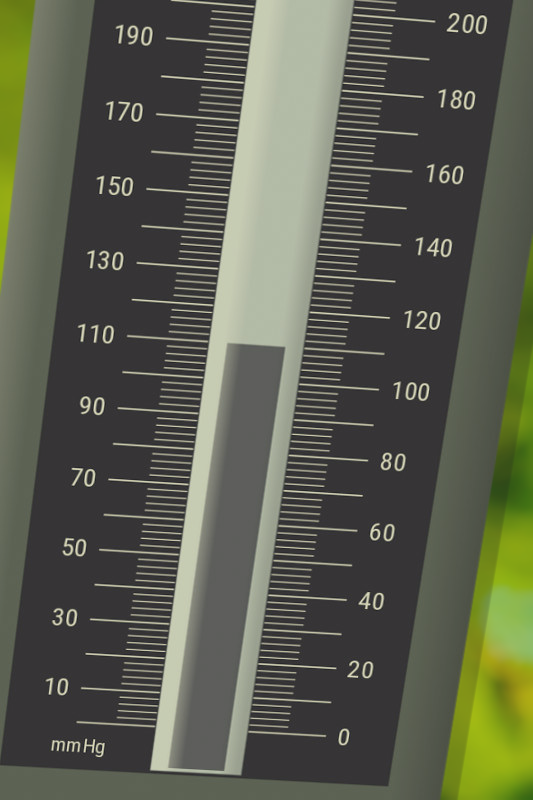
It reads 110 mmHg
